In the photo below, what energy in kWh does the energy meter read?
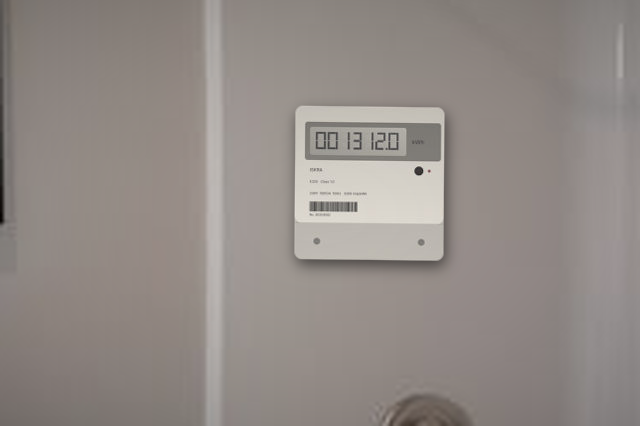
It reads 1312.0 kWh
